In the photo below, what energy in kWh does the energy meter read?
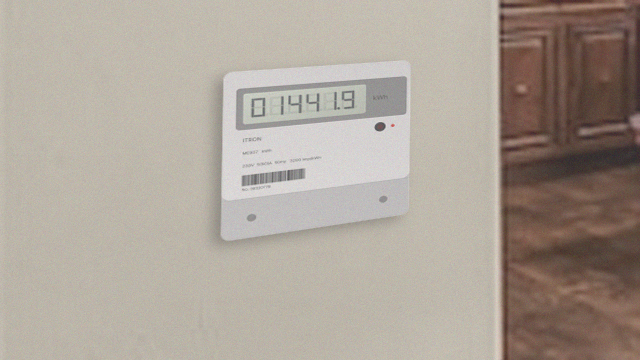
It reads 1441.9 kWh
